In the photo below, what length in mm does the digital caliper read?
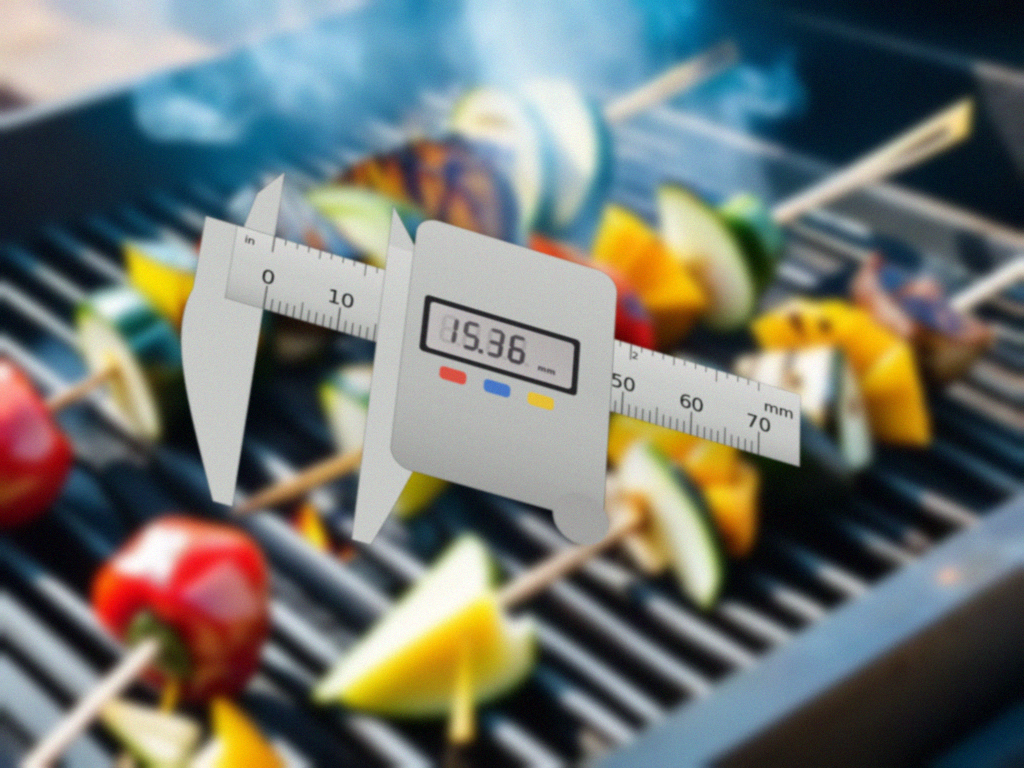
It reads 15.36 mm
